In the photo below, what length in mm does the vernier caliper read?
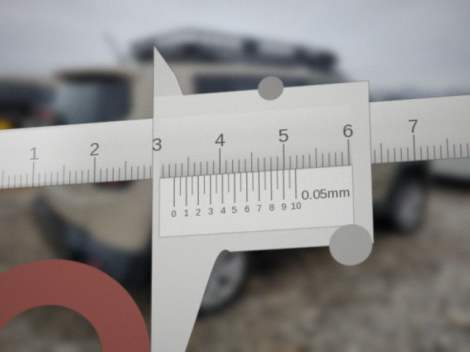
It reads 32.8 mm
